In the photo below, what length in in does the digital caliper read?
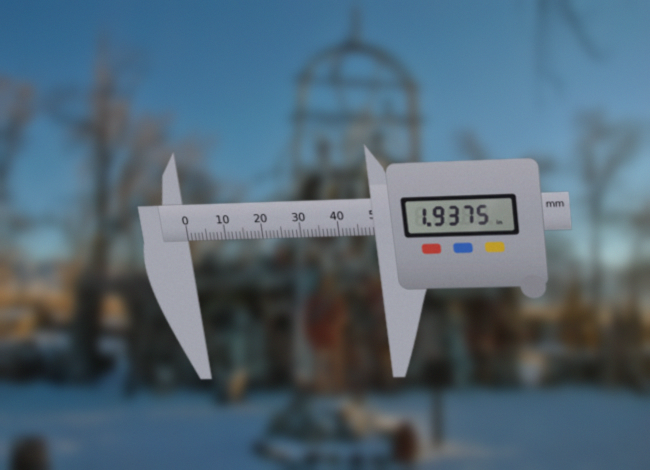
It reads 1.9375 in
